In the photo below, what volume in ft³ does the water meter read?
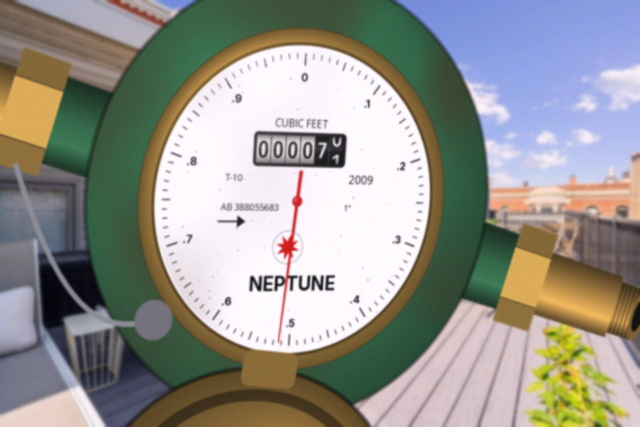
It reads 70.51 ft³
